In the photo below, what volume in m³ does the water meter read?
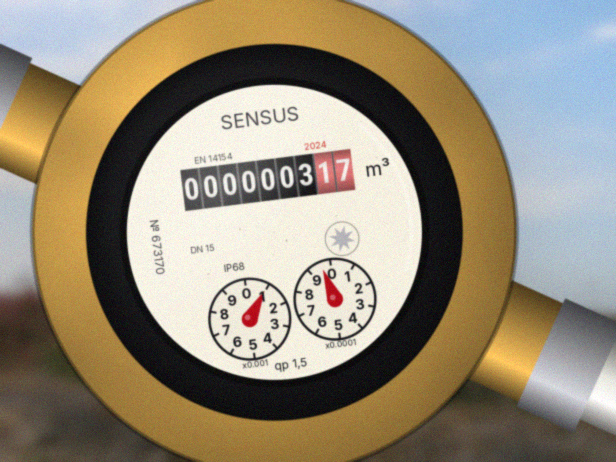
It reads 3.1709 m³
